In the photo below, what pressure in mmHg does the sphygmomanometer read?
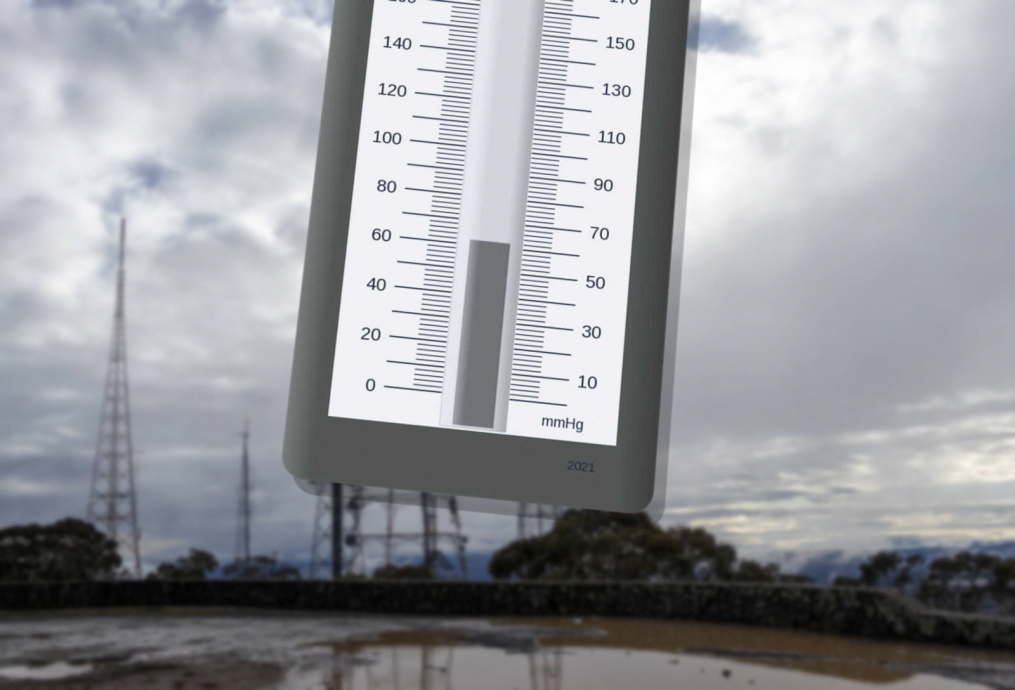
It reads 62 mmHg
